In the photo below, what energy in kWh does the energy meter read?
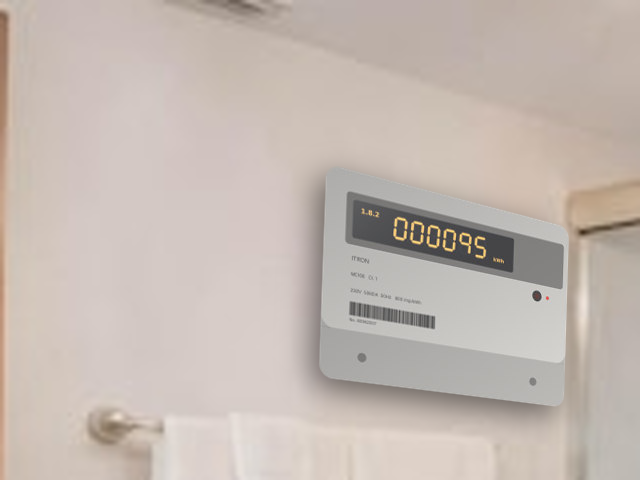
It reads 95 kWh
